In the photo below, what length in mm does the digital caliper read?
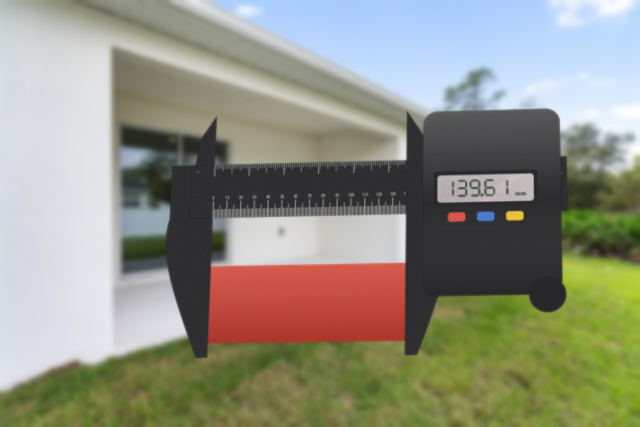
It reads 139.61 mm
